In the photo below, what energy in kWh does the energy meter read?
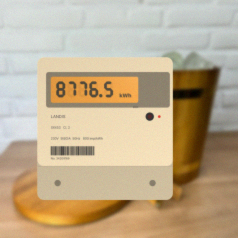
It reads 8776.5 kWh
